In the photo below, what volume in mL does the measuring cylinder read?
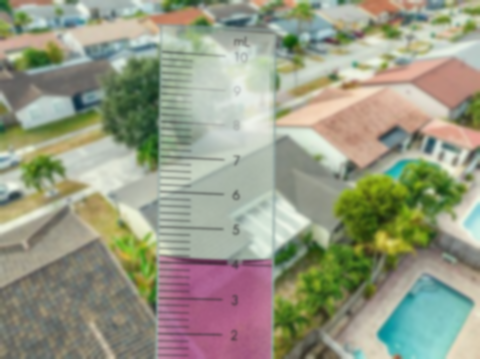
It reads 4 mL
